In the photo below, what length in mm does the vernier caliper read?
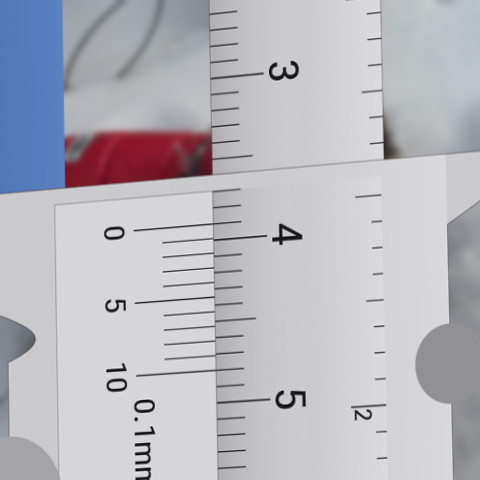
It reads 39.0 mm
